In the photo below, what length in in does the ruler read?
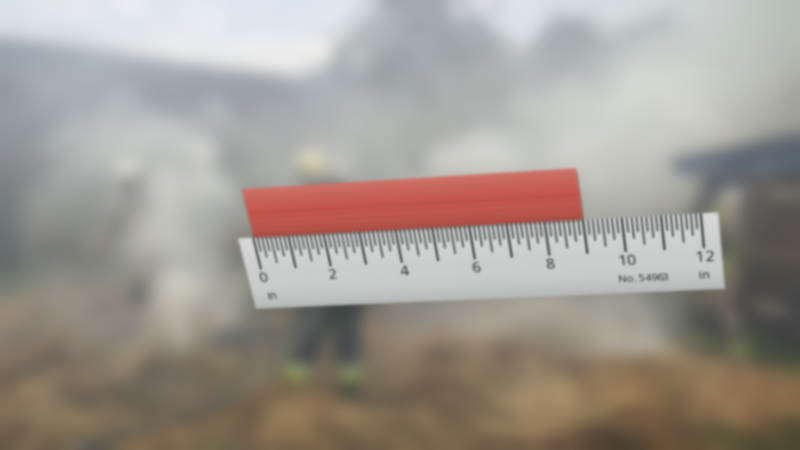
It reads 9 in
